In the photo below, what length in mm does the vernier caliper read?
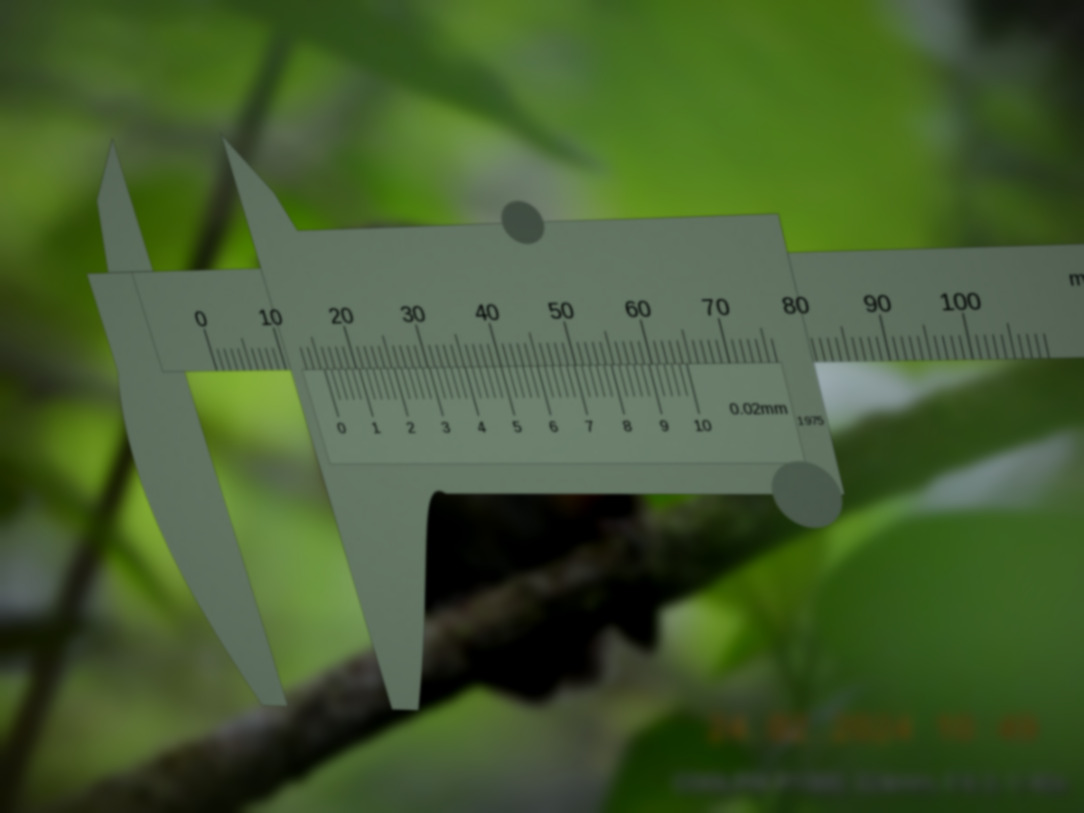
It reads 15.5 mm
